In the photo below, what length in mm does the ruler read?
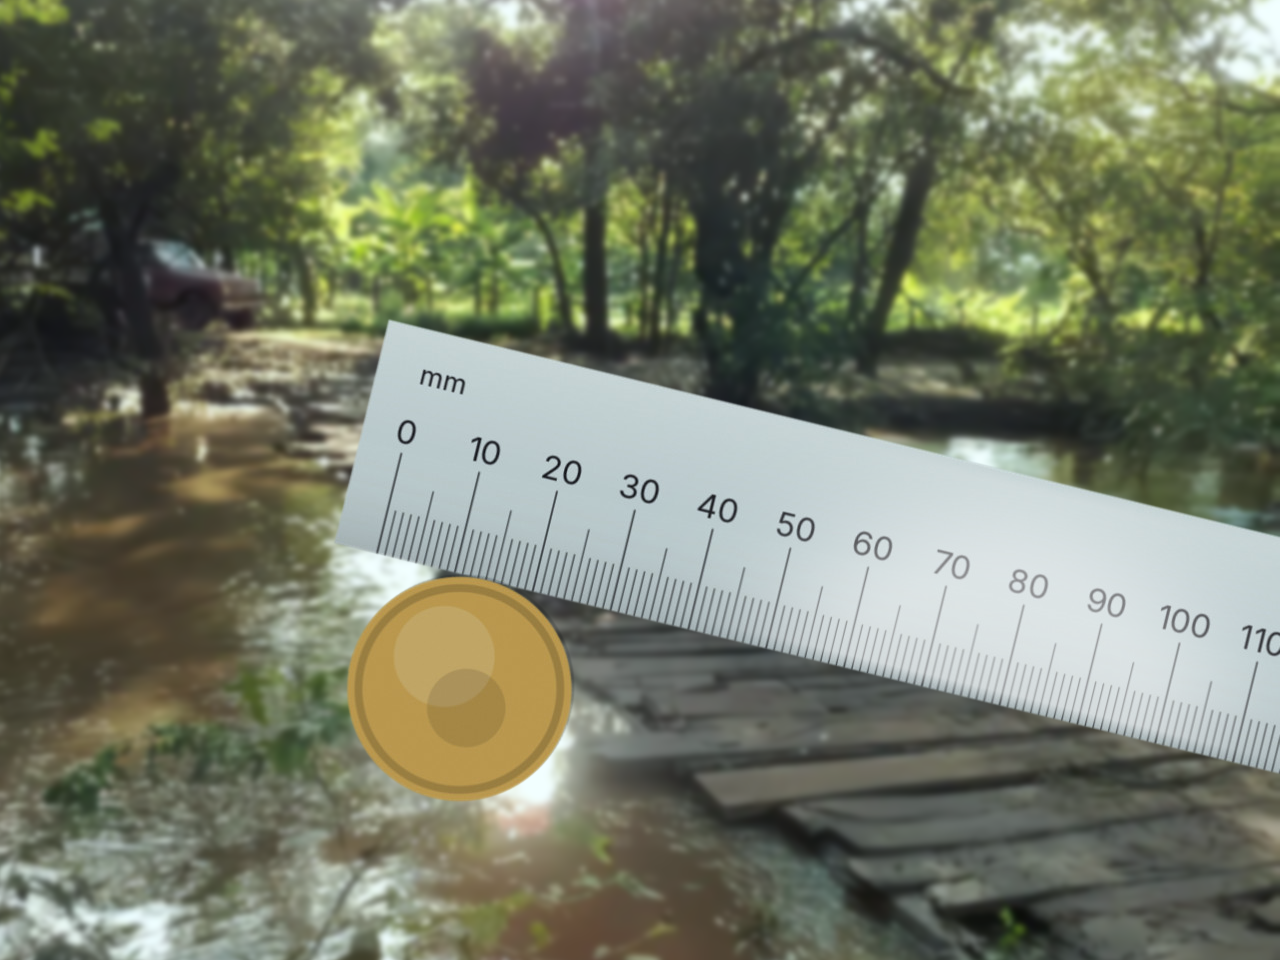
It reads 28 mm
